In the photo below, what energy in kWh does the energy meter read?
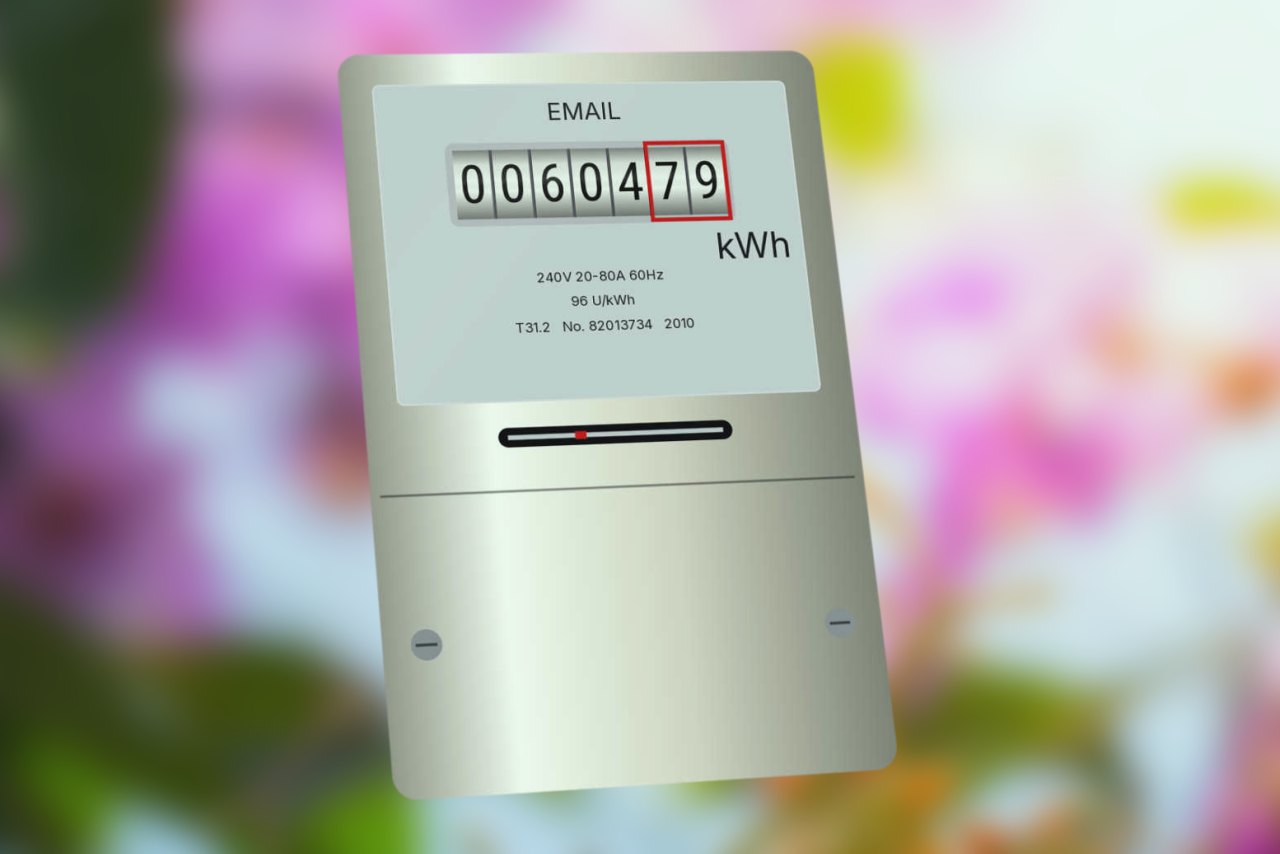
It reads 604.79 kWh
